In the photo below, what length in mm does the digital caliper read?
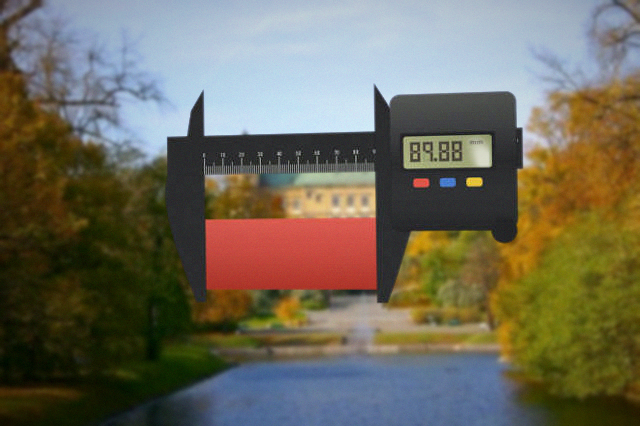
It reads 89.88 mm
